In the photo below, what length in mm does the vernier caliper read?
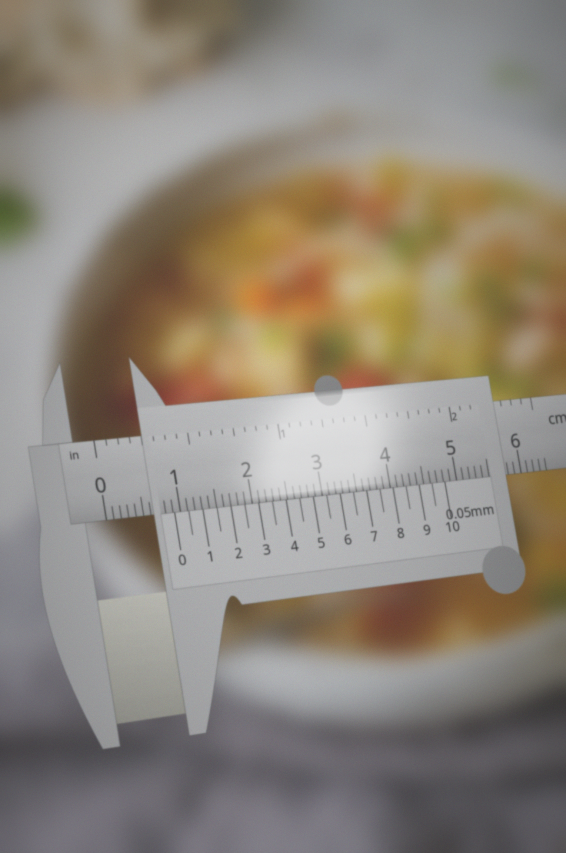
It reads 9.2 mm
